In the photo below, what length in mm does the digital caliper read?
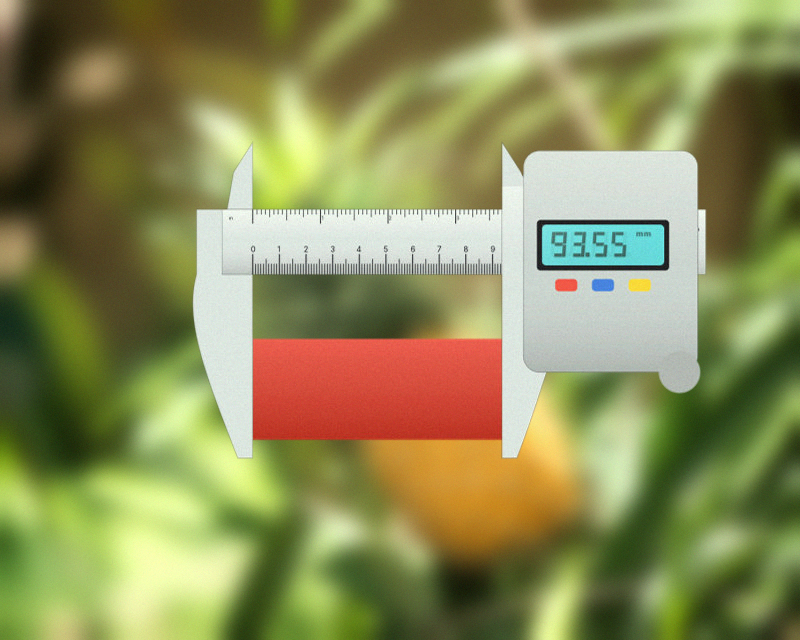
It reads 93.55 mm
